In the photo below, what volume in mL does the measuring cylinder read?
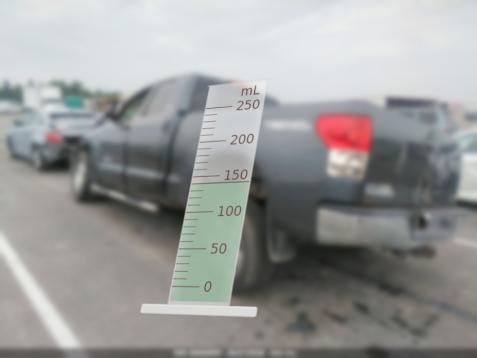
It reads 140 mL
